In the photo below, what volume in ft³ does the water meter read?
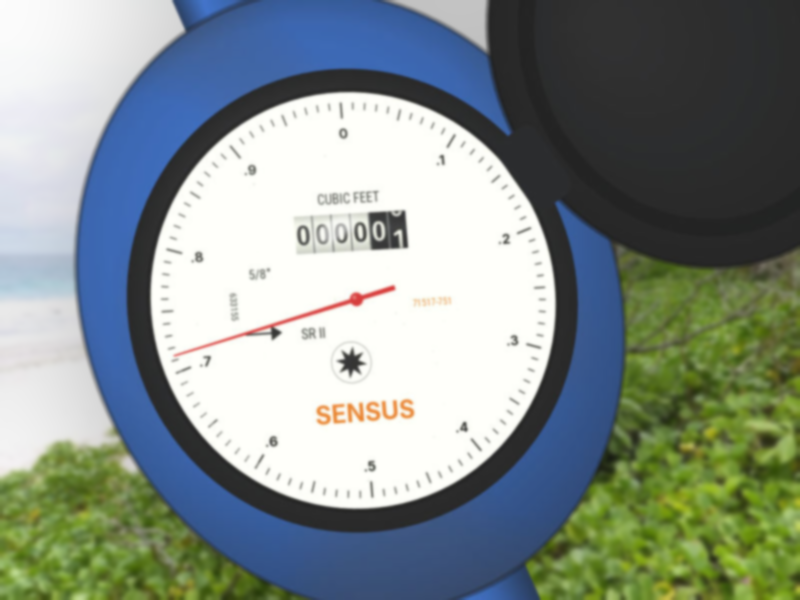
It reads 0.71 ft³
